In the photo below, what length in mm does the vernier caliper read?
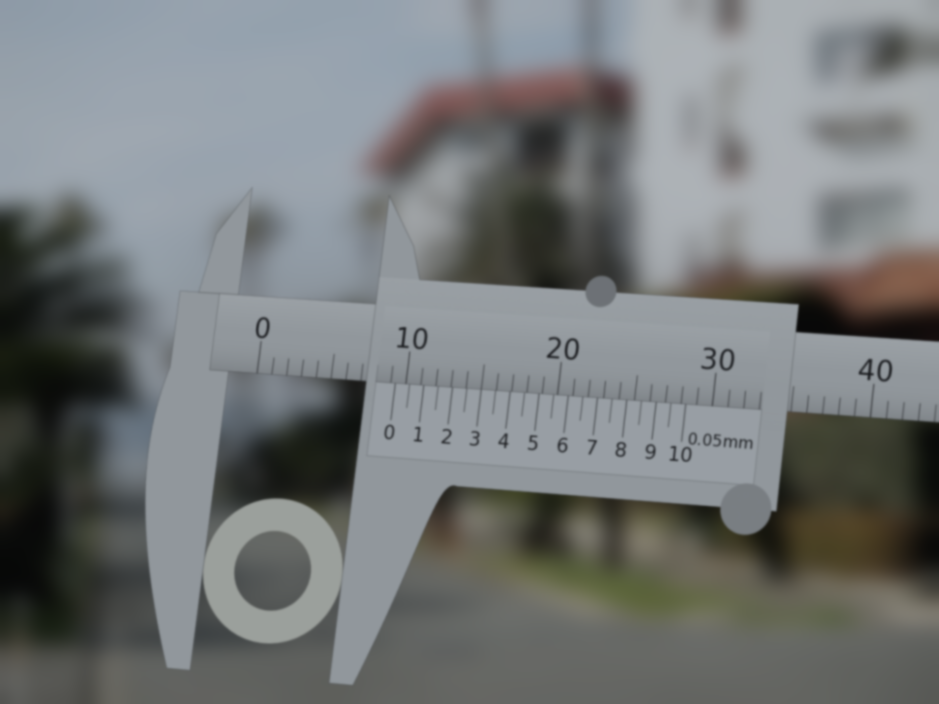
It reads 9.3 mm
